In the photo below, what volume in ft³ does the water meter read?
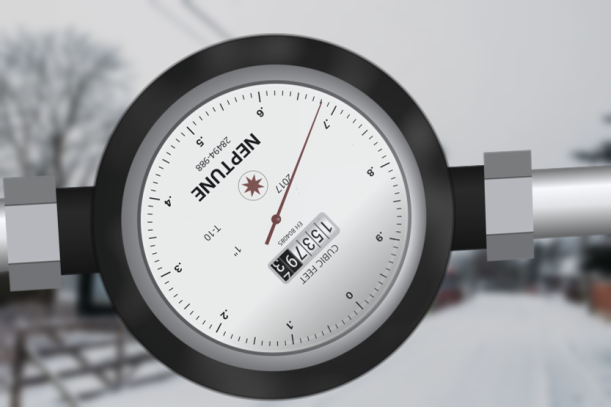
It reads 153792.68 ft³
